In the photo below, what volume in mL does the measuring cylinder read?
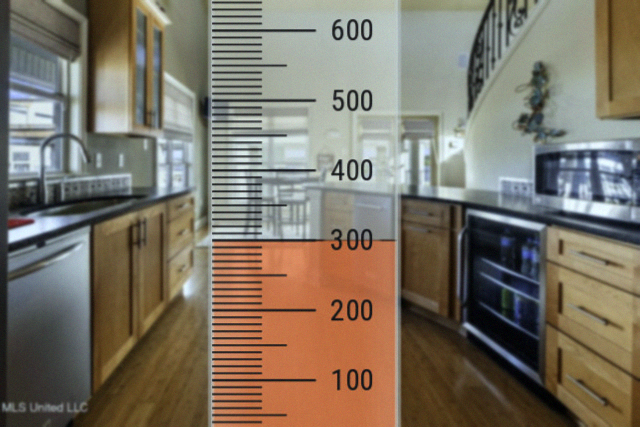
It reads 300 mL
